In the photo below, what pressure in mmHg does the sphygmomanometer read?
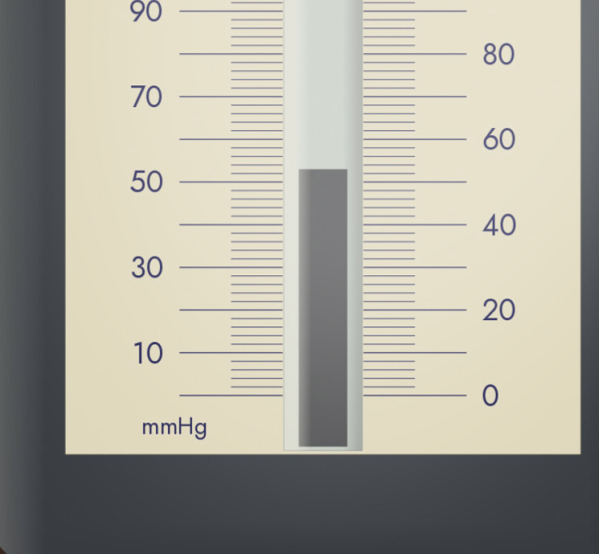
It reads 53 mmHg
